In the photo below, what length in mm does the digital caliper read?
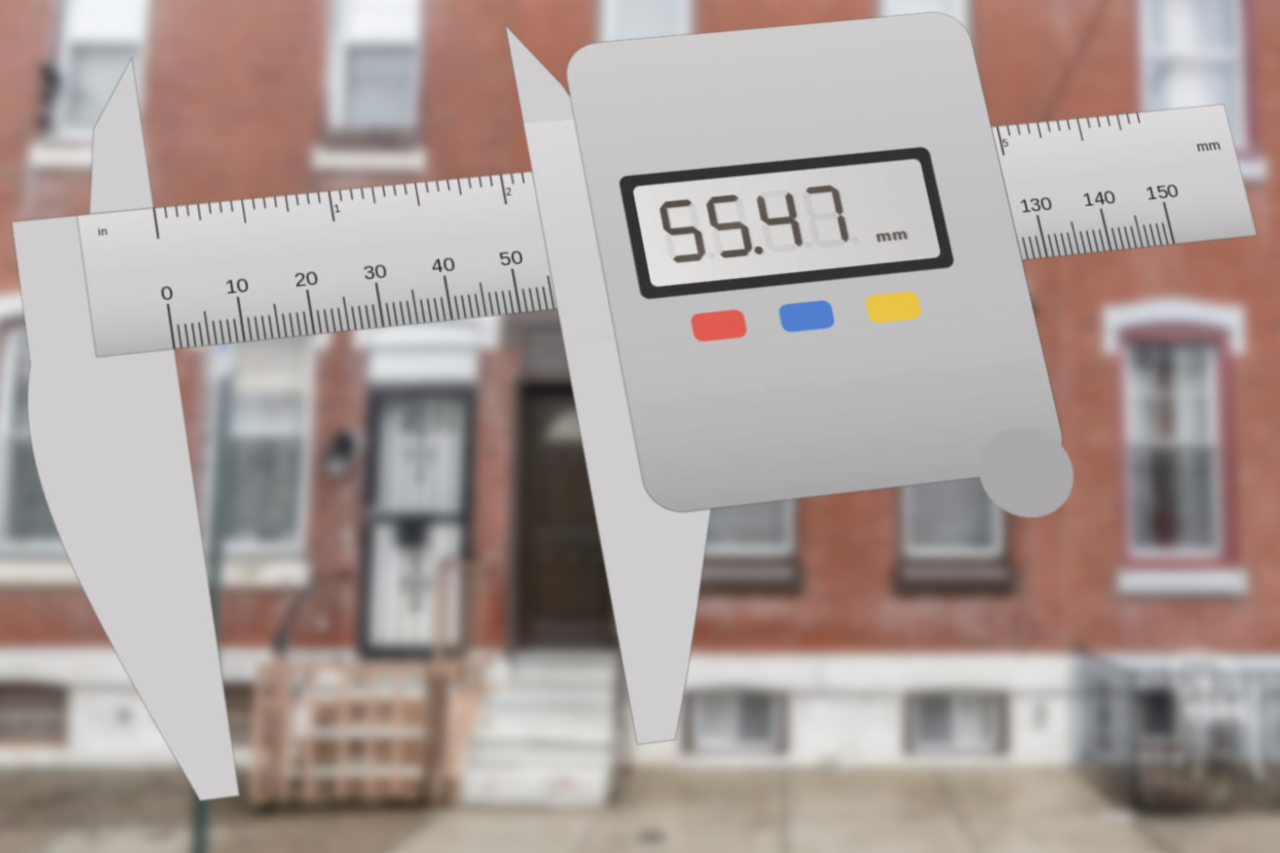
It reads 55.47 mm
